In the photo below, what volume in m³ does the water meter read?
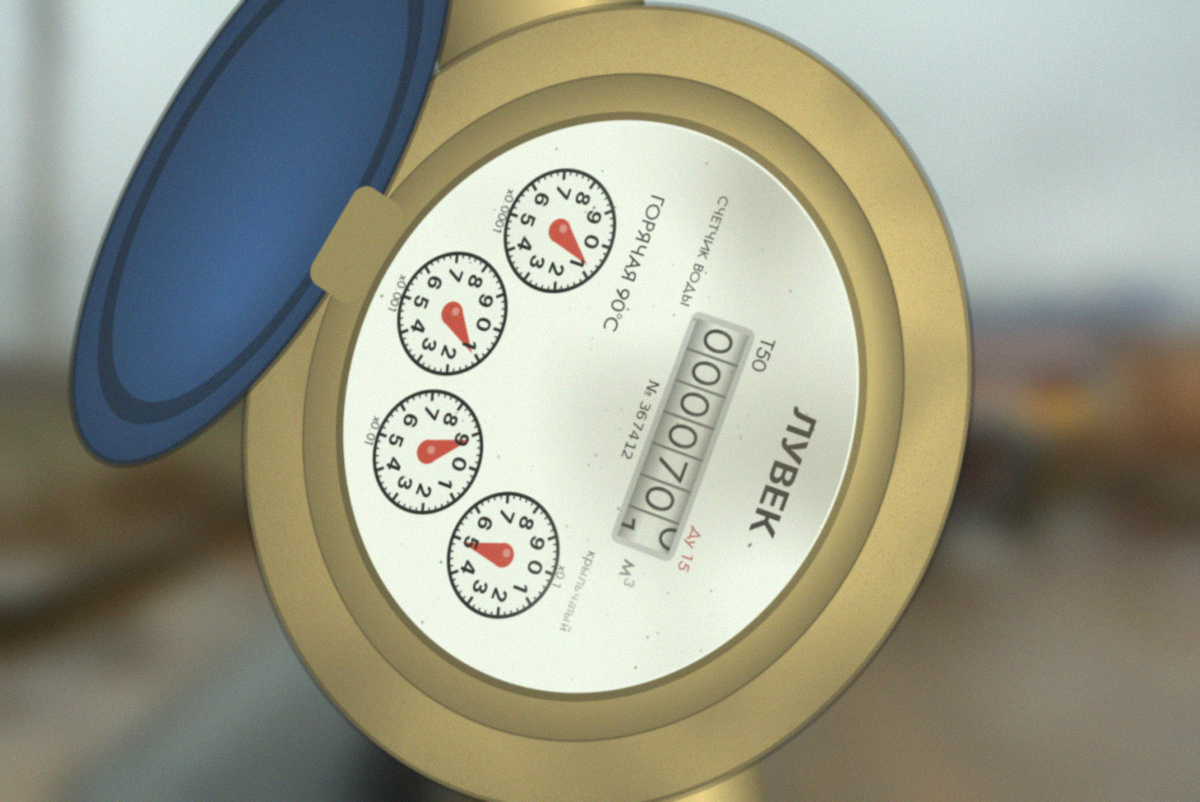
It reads 700.4910 m³
